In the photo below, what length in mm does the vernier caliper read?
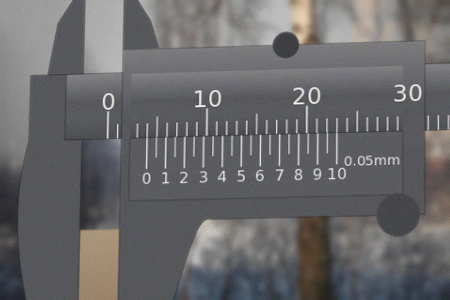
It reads 4.0 mm
